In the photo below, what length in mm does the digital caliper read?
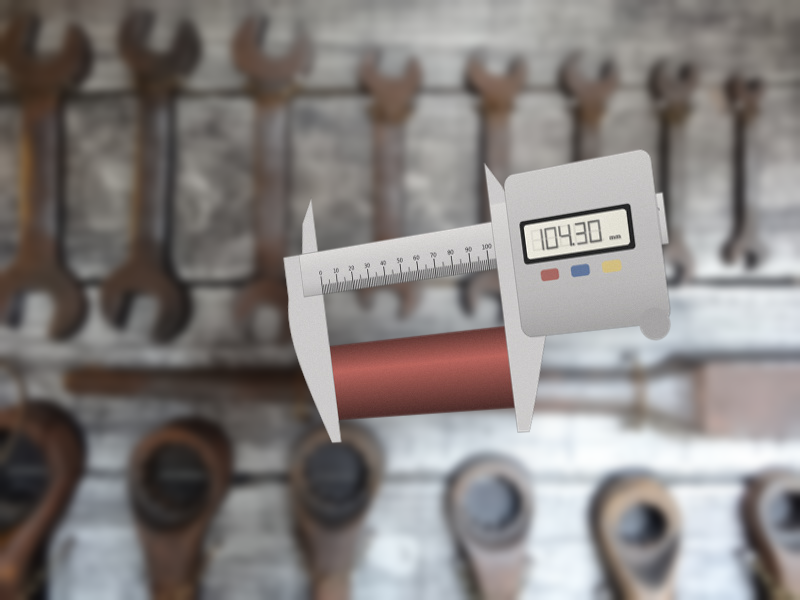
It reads 104.30 mm
